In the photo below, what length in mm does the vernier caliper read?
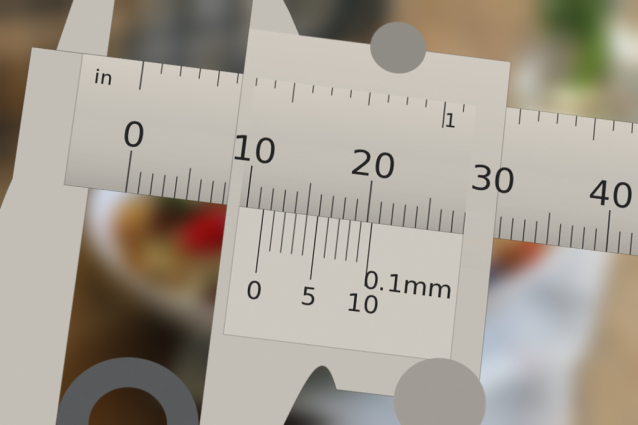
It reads 11.4 mm
